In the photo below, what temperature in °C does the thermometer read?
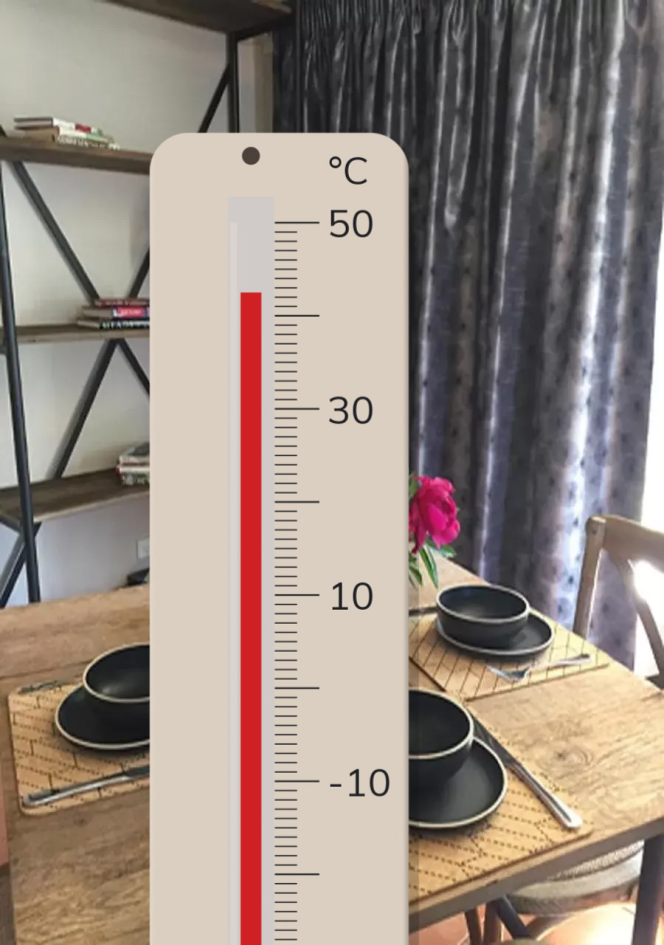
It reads 42.5 °C
